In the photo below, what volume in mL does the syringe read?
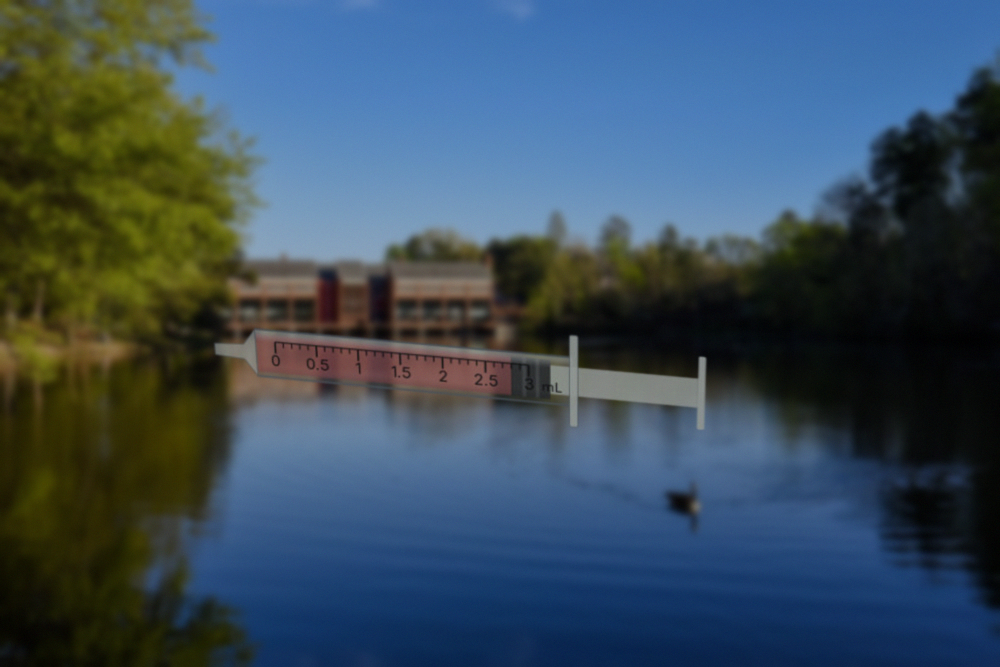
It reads 2.8 mL
